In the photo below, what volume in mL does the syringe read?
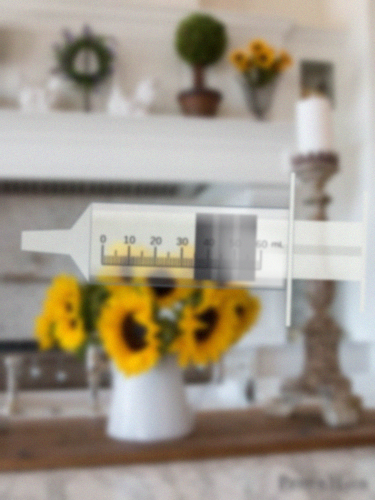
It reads 35 mL
